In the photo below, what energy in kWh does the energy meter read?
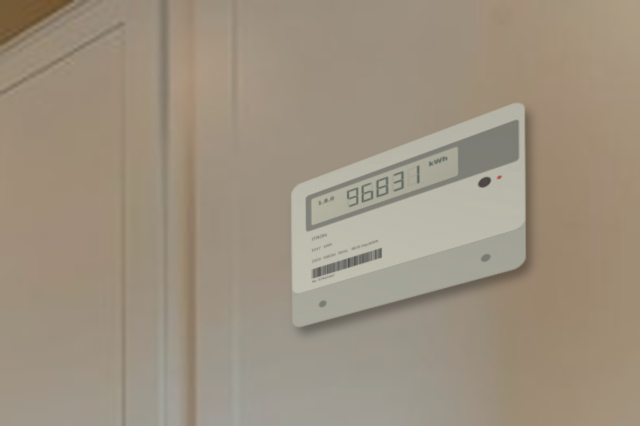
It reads 96831 kWh
